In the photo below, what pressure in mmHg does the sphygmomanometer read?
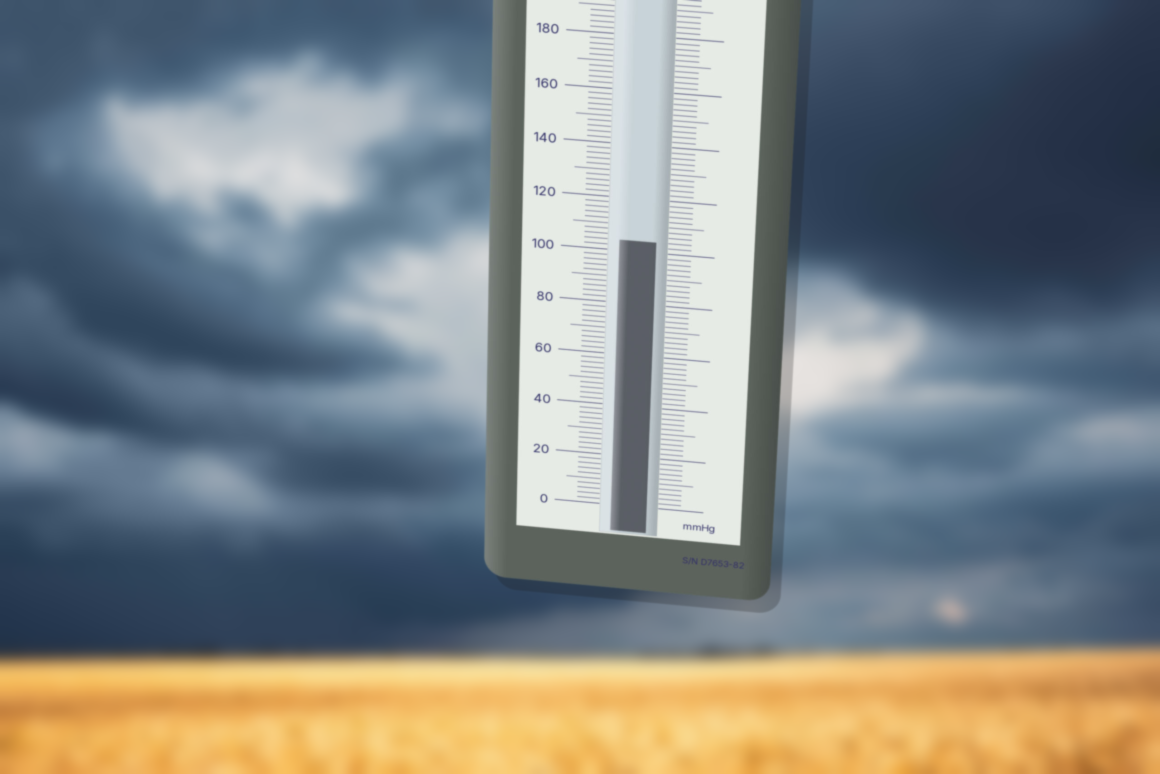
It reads 104 mmHg
